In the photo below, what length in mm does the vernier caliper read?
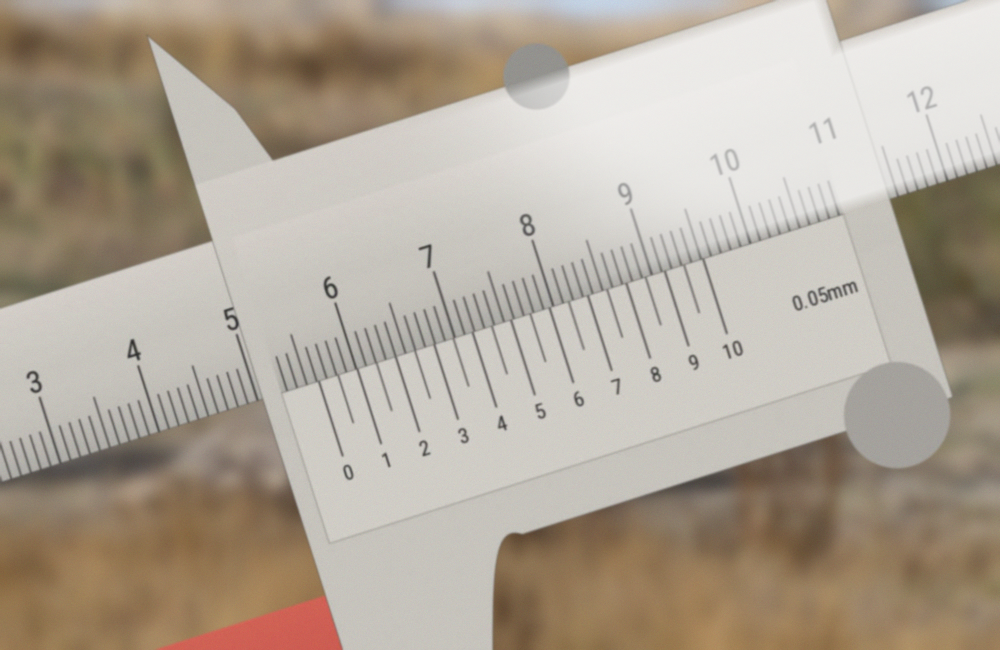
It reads 56.2 mm
